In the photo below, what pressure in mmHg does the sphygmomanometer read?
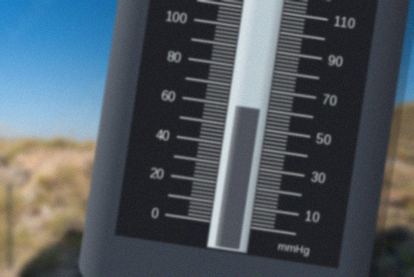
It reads 60 mmHg
